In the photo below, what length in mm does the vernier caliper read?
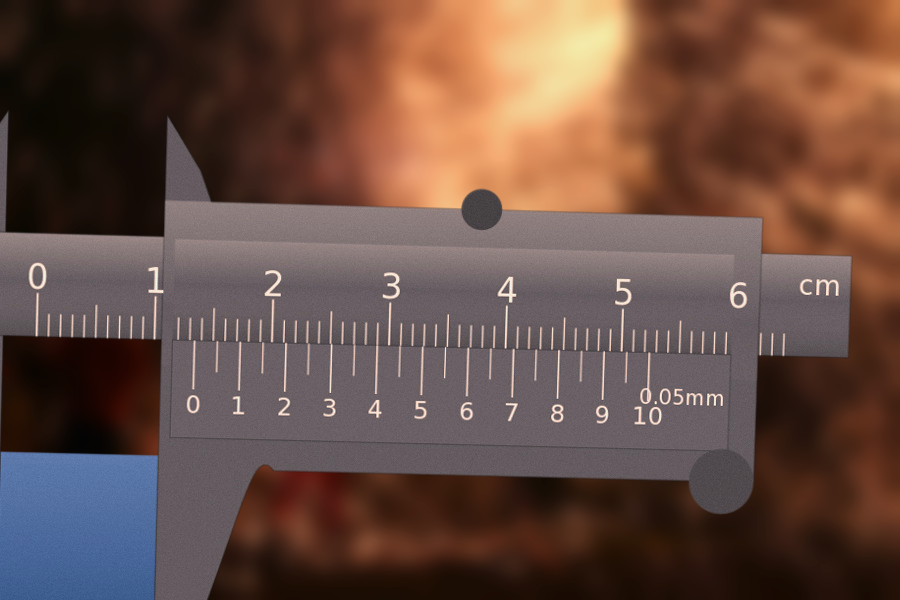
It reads 13.4 mm
